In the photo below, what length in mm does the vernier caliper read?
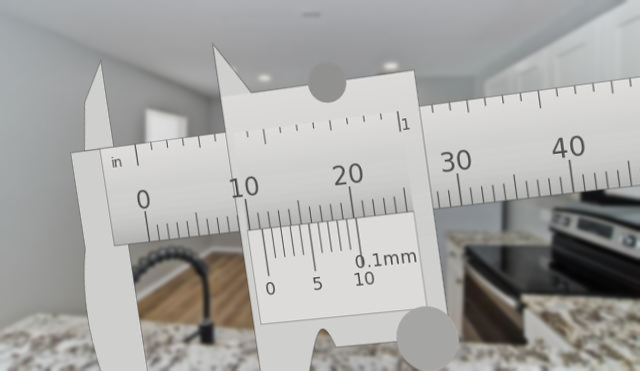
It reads 11.2 mm
